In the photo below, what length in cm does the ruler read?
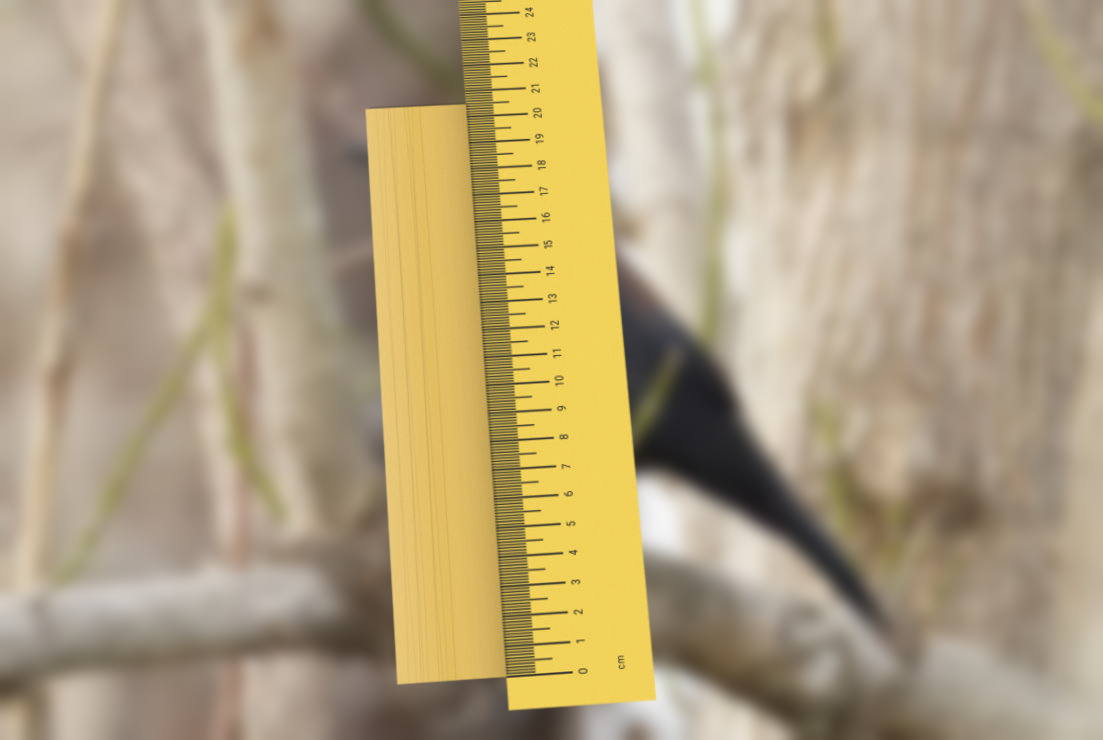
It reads 20.5 cm
